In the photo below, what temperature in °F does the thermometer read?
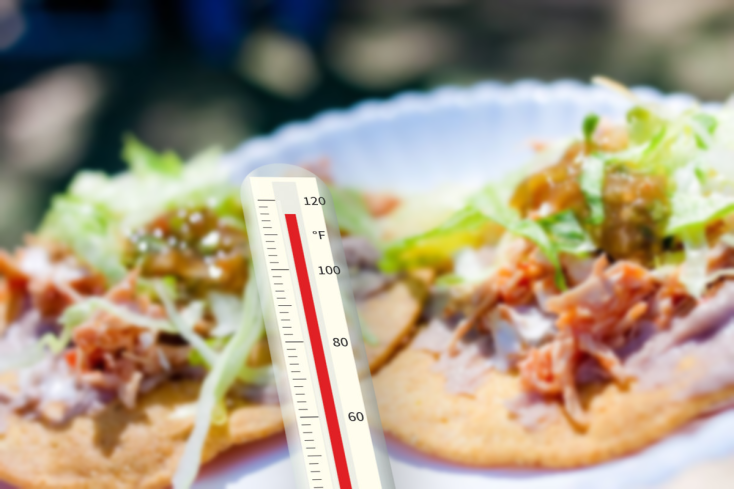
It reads 116 °F
